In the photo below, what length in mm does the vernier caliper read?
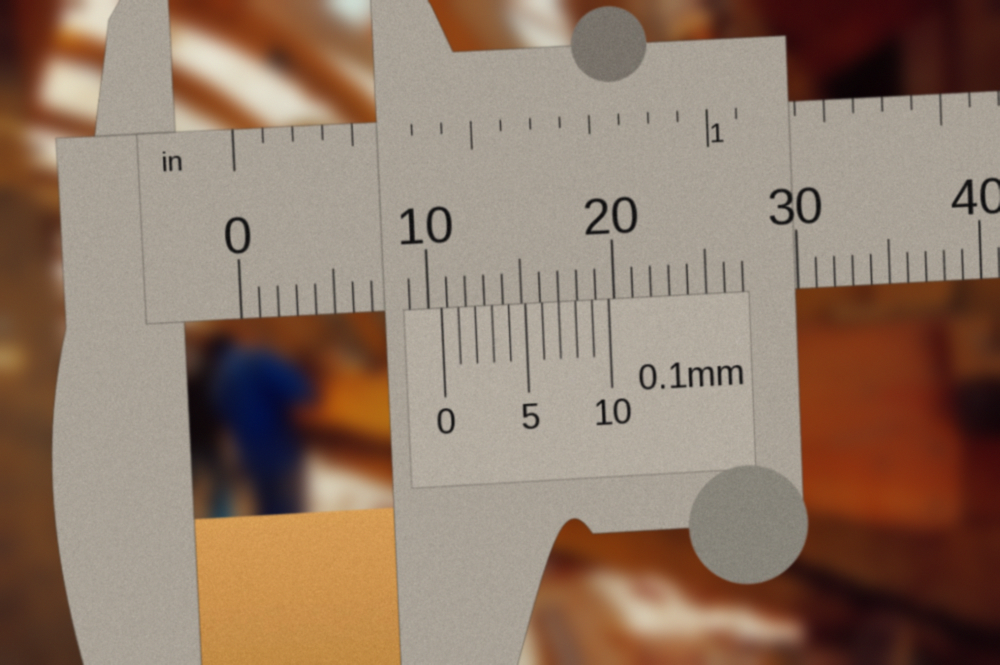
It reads 10.7 mm
